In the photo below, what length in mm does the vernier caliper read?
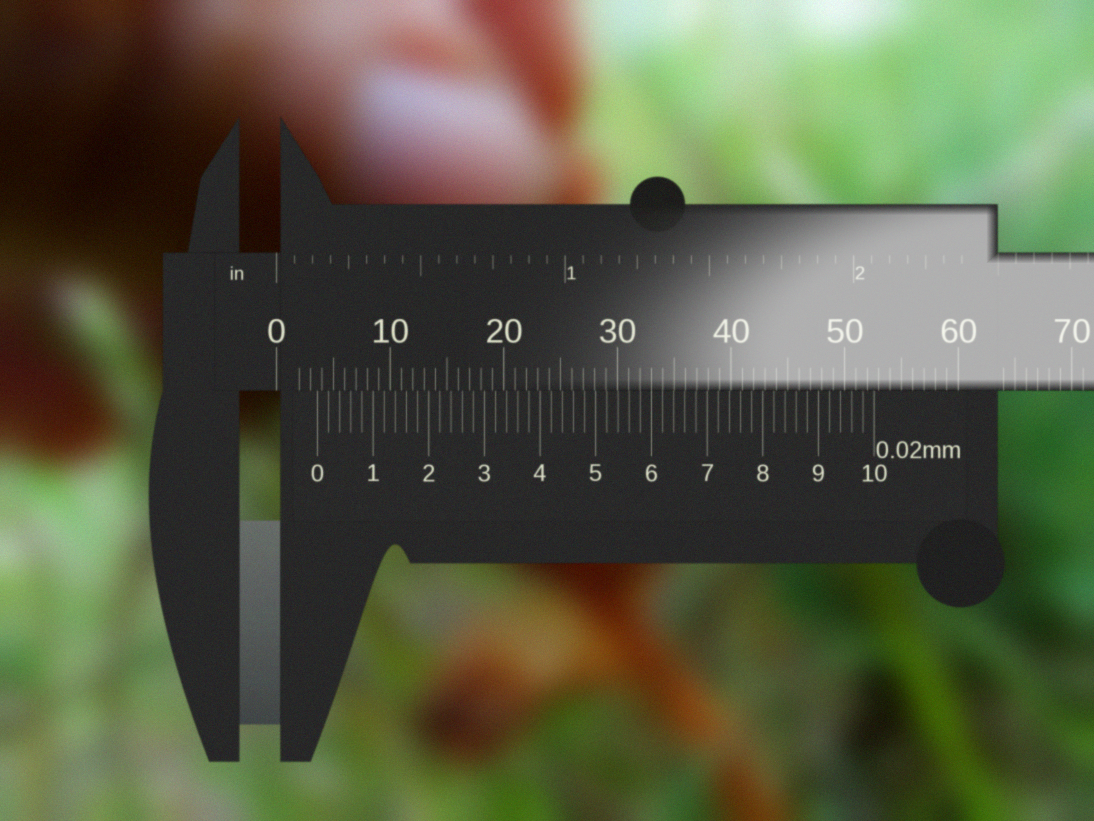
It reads 3.6 mm
